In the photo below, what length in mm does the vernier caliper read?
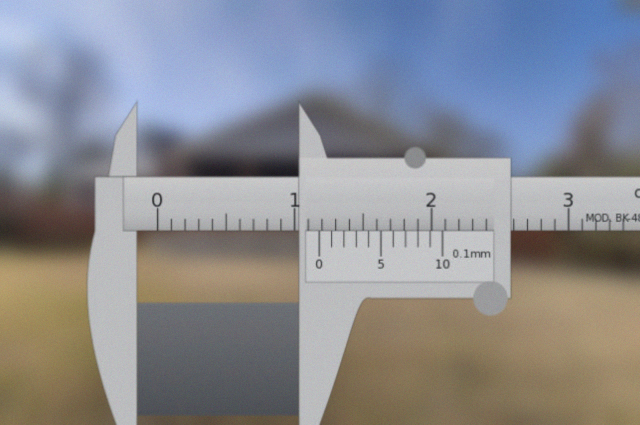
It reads 11.8 mm
